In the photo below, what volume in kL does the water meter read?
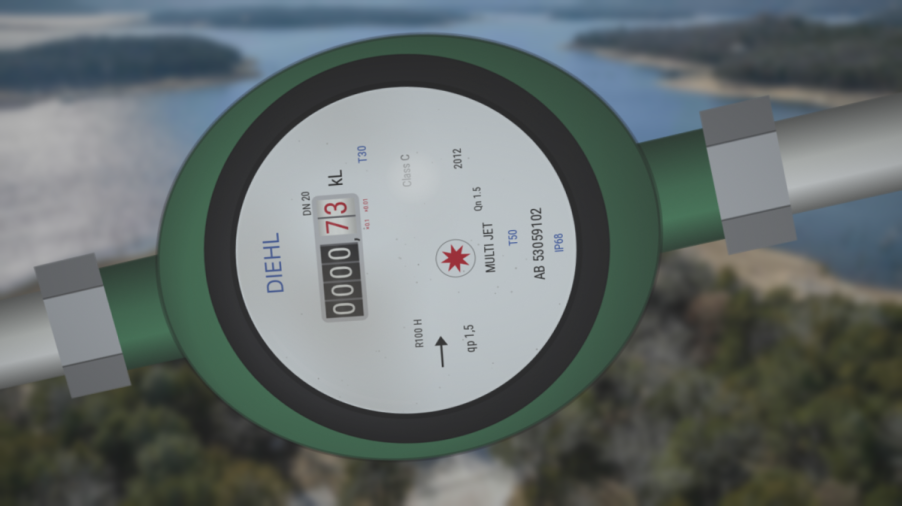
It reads 0.73 kL
